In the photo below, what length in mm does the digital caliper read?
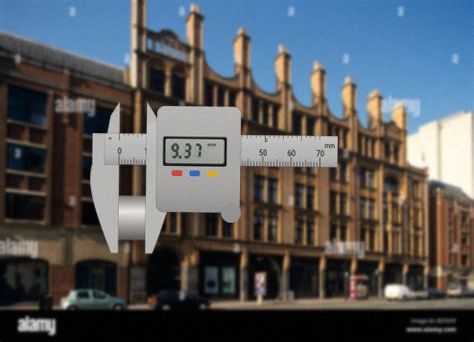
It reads 9.37 mm
